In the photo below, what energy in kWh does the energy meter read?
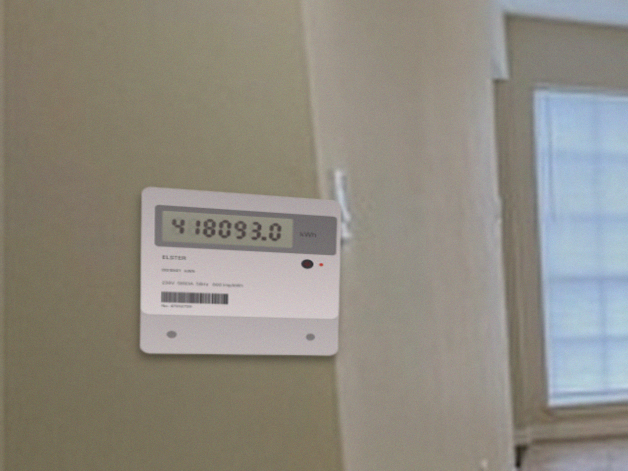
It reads 418093.0 kWh
